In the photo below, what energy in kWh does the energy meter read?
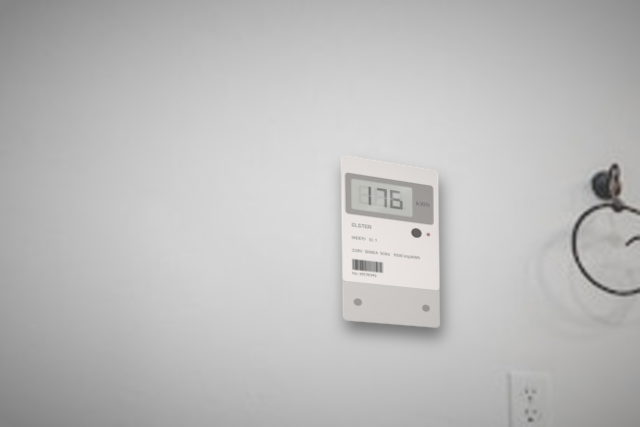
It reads 176 kWh
